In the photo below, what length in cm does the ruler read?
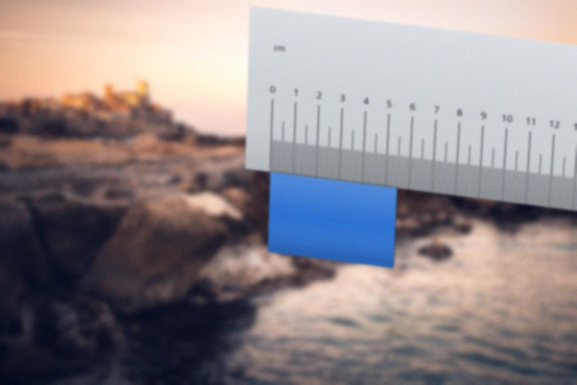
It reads 5.5 cm
